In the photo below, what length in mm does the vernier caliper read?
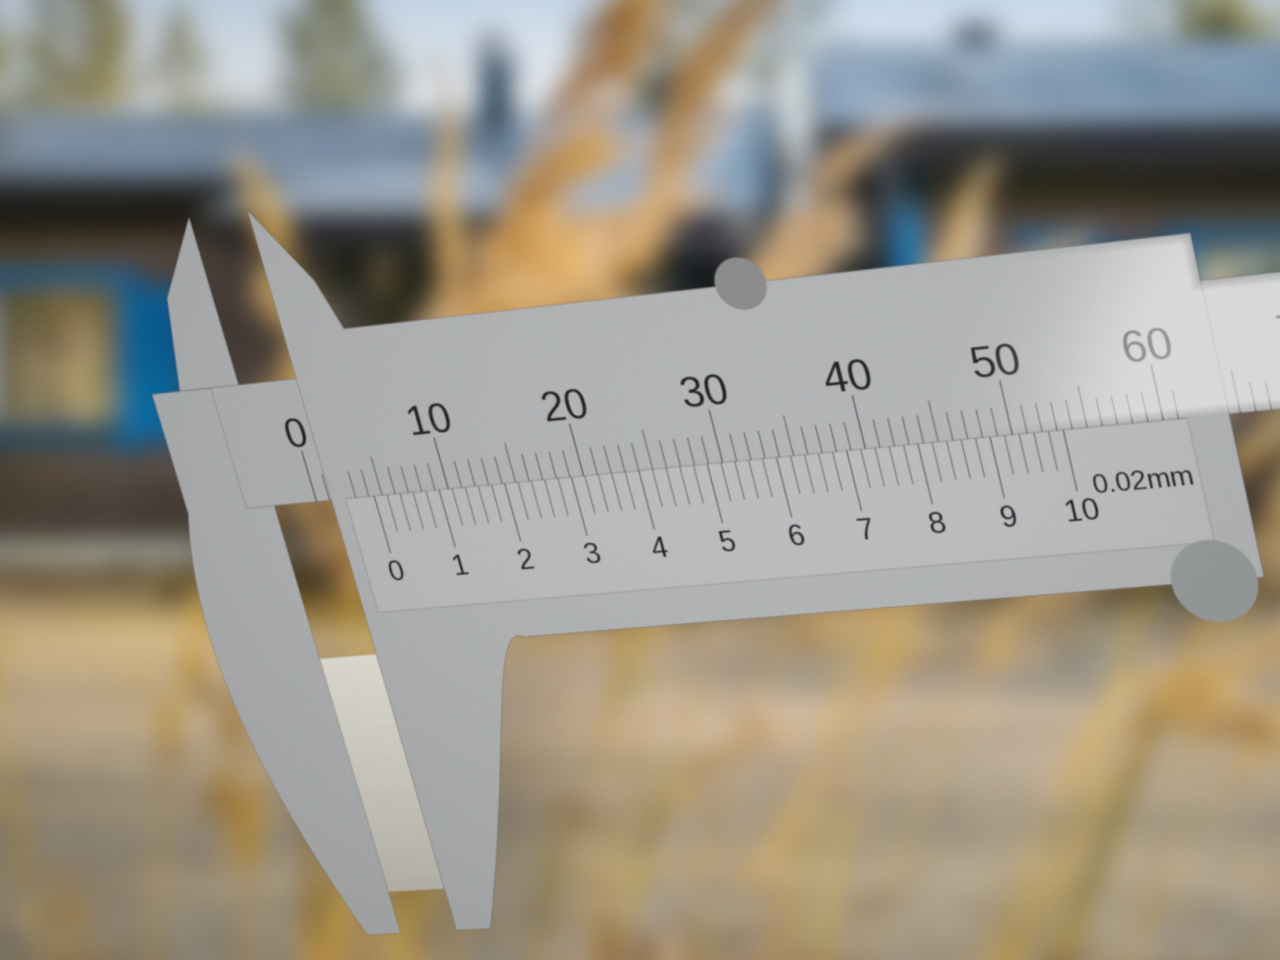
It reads 4.4 mm
